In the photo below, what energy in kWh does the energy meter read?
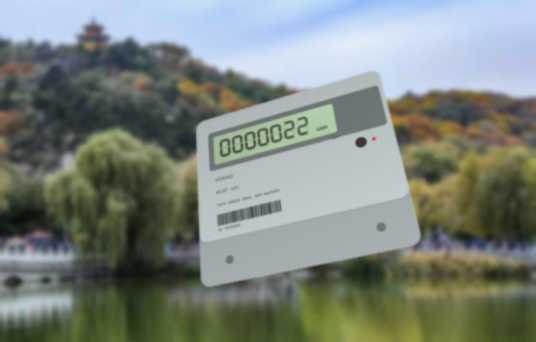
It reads 22 kWh
